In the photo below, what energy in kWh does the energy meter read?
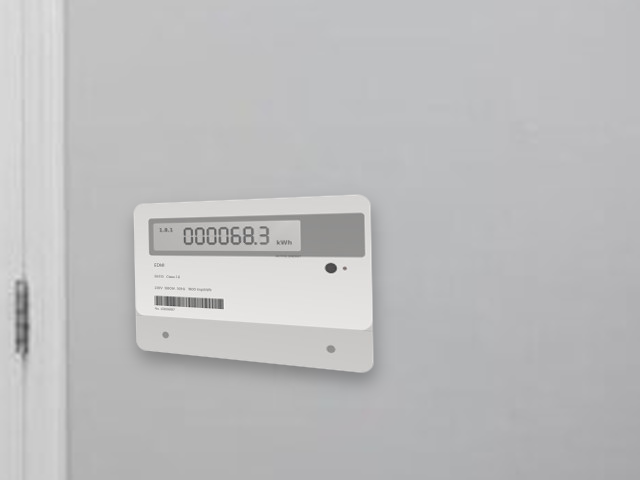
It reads 68.3 kWh
